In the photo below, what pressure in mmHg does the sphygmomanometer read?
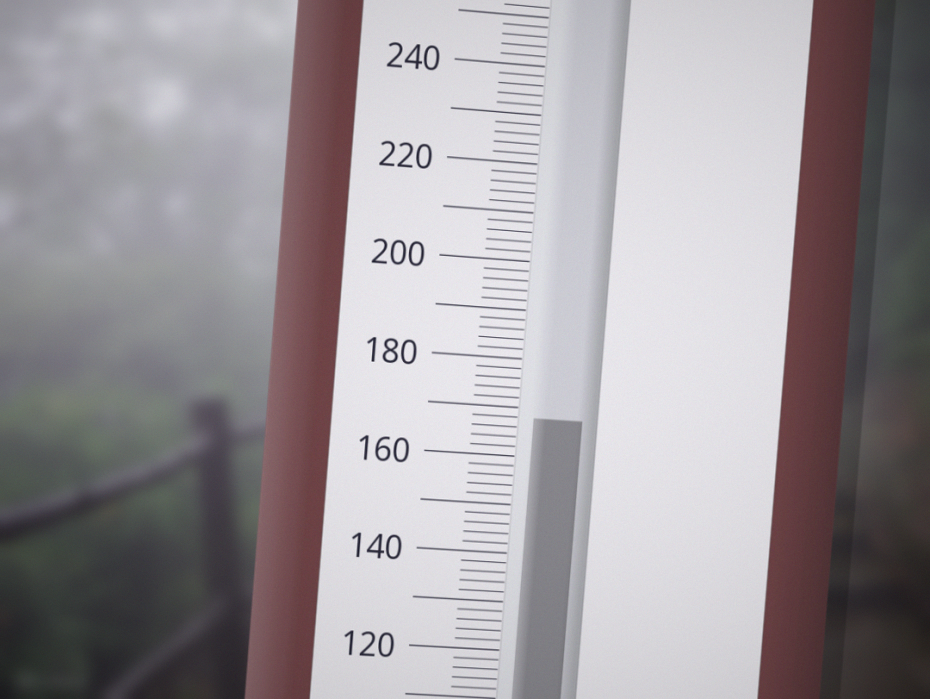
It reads 168 mmHg
